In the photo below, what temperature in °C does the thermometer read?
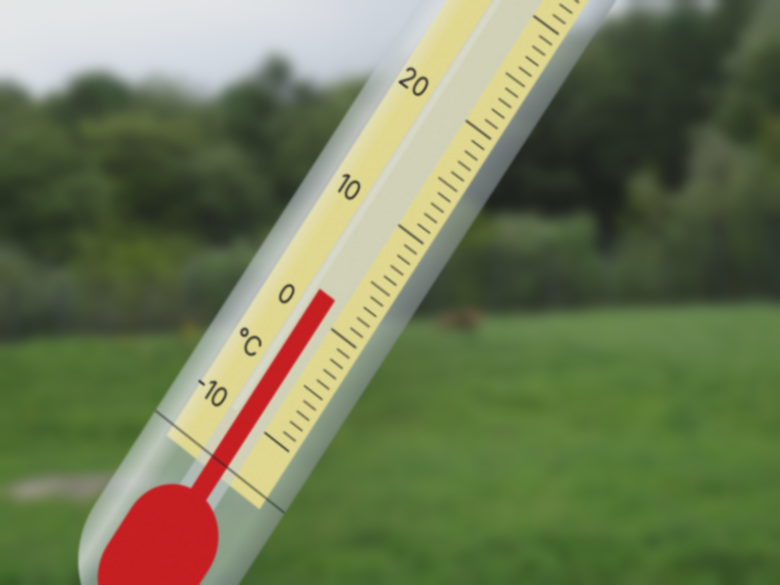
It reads 2 °C
